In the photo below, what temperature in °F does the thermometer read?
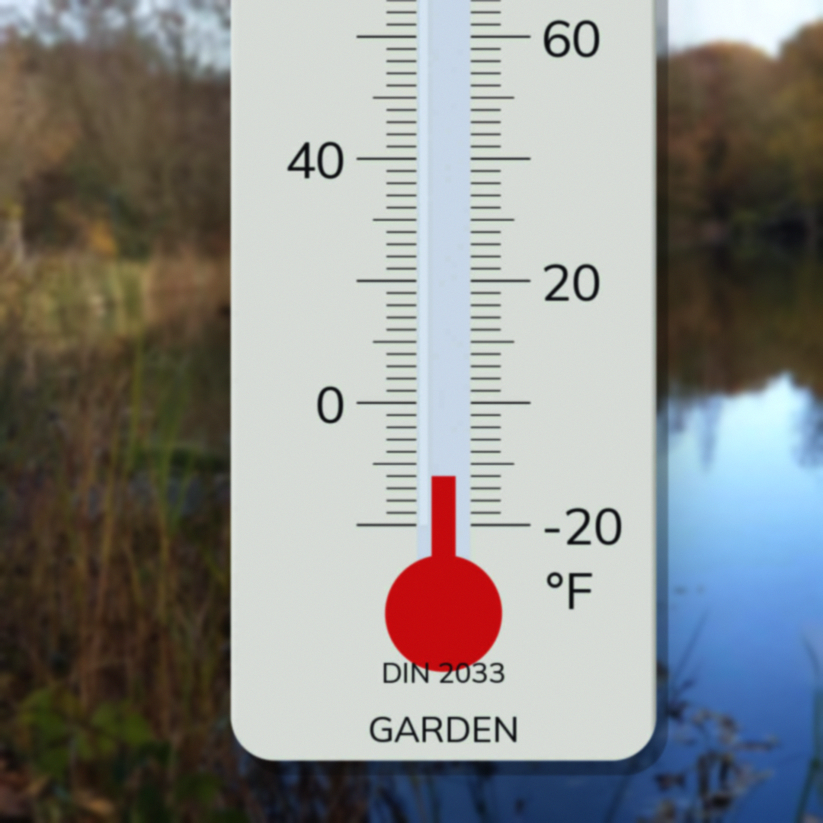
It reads -12 °F
